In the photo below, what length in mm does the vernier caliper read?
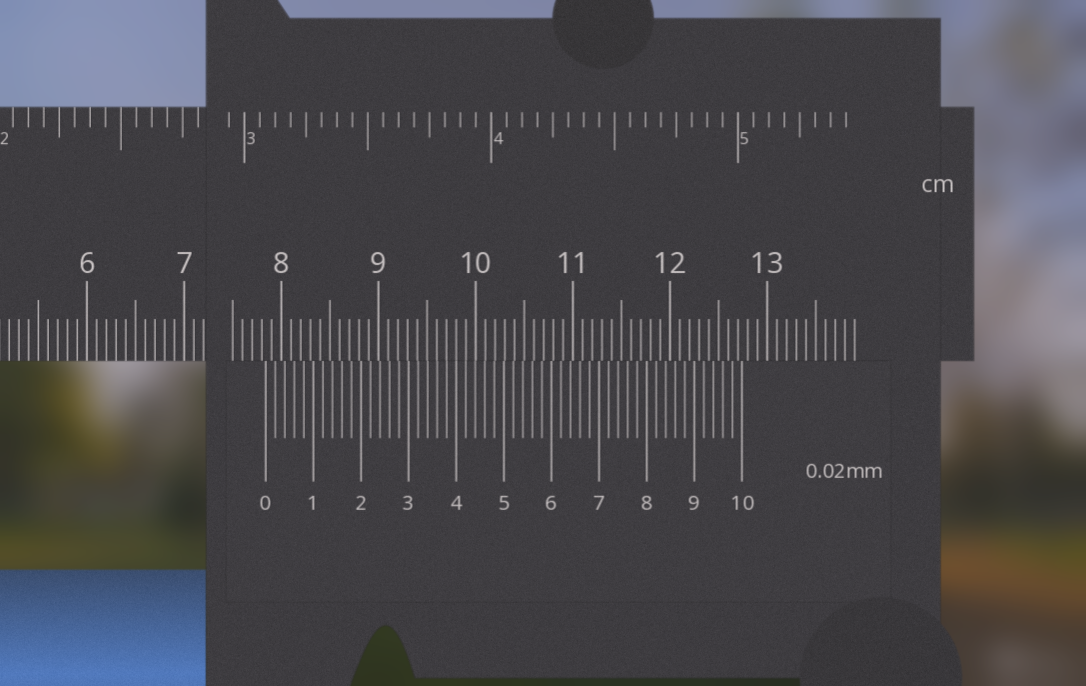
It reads 78.4 mm
